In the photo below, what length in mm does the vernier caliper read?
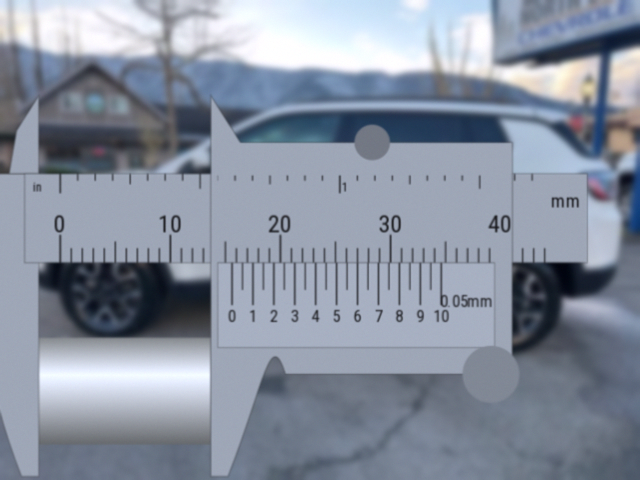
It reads 15.6 mm
